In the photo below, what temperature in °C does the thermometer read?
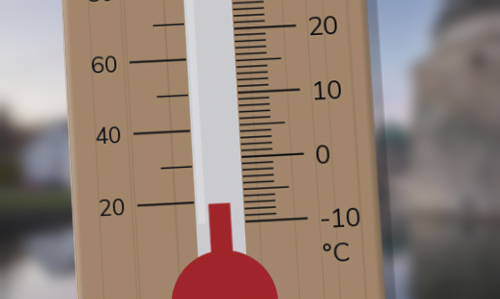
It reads -7 °C
